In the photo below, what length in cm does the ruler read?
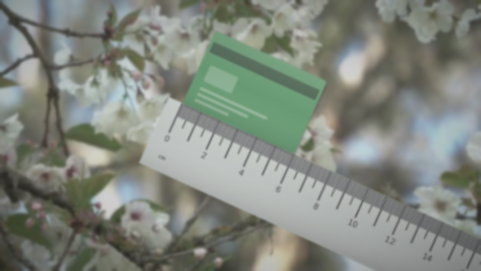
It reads 6 cm
